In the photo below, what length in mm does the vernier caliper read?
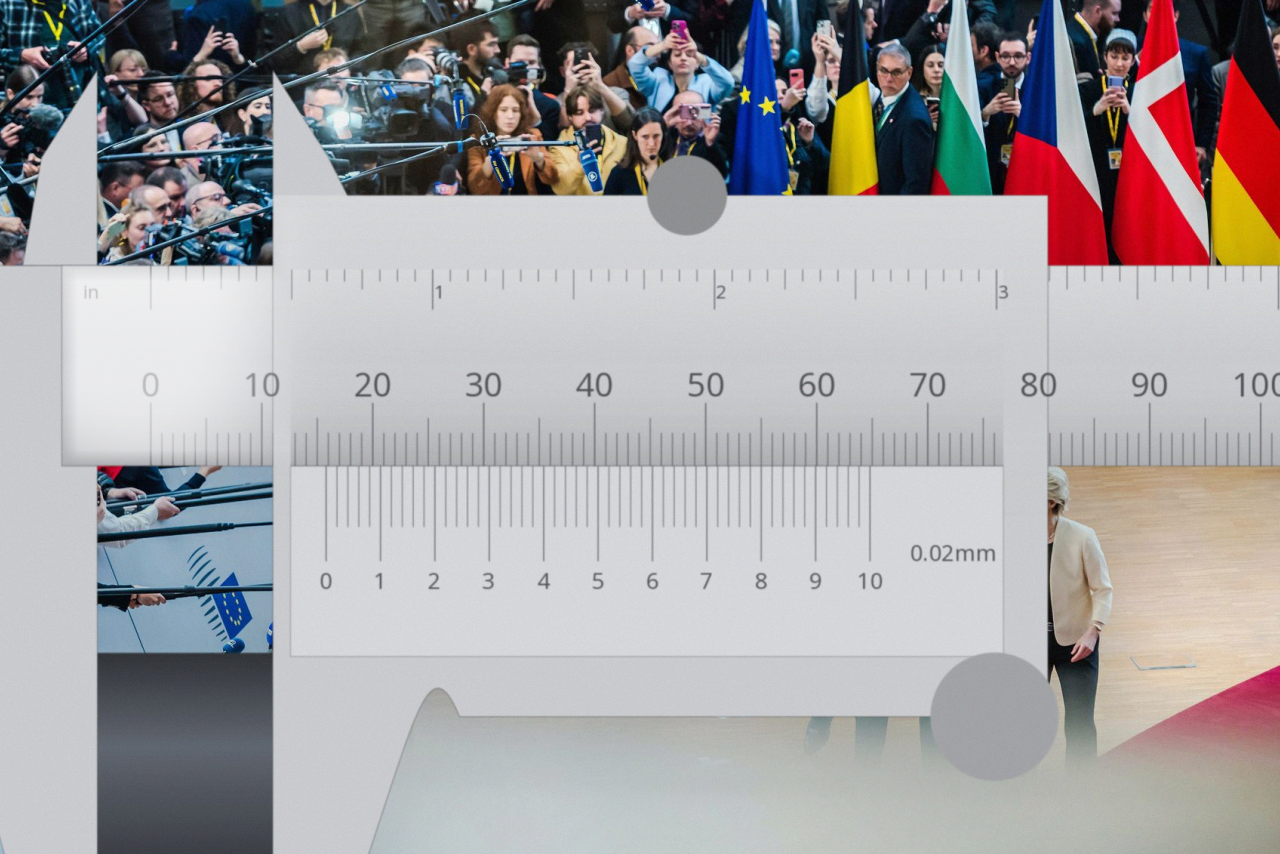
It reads 15.8 mm
